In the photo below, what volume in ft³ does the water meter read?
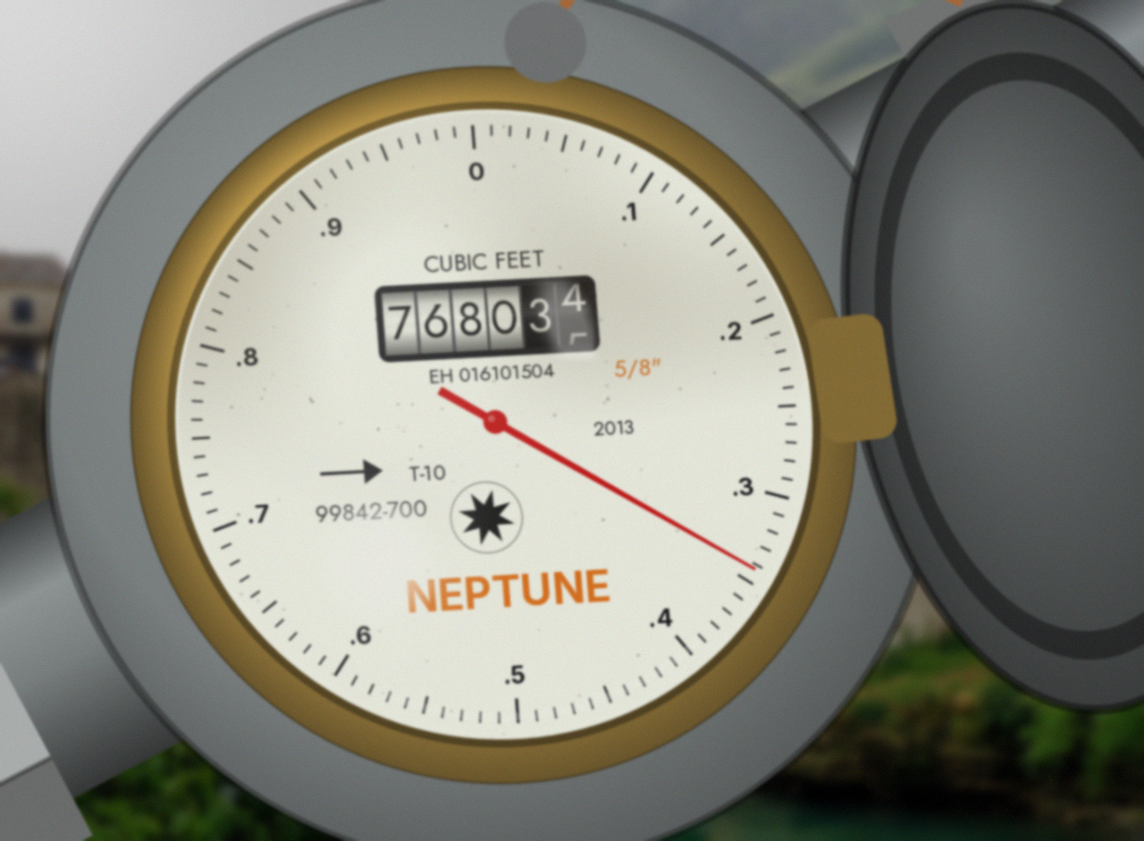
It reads 768034.34 ft³
